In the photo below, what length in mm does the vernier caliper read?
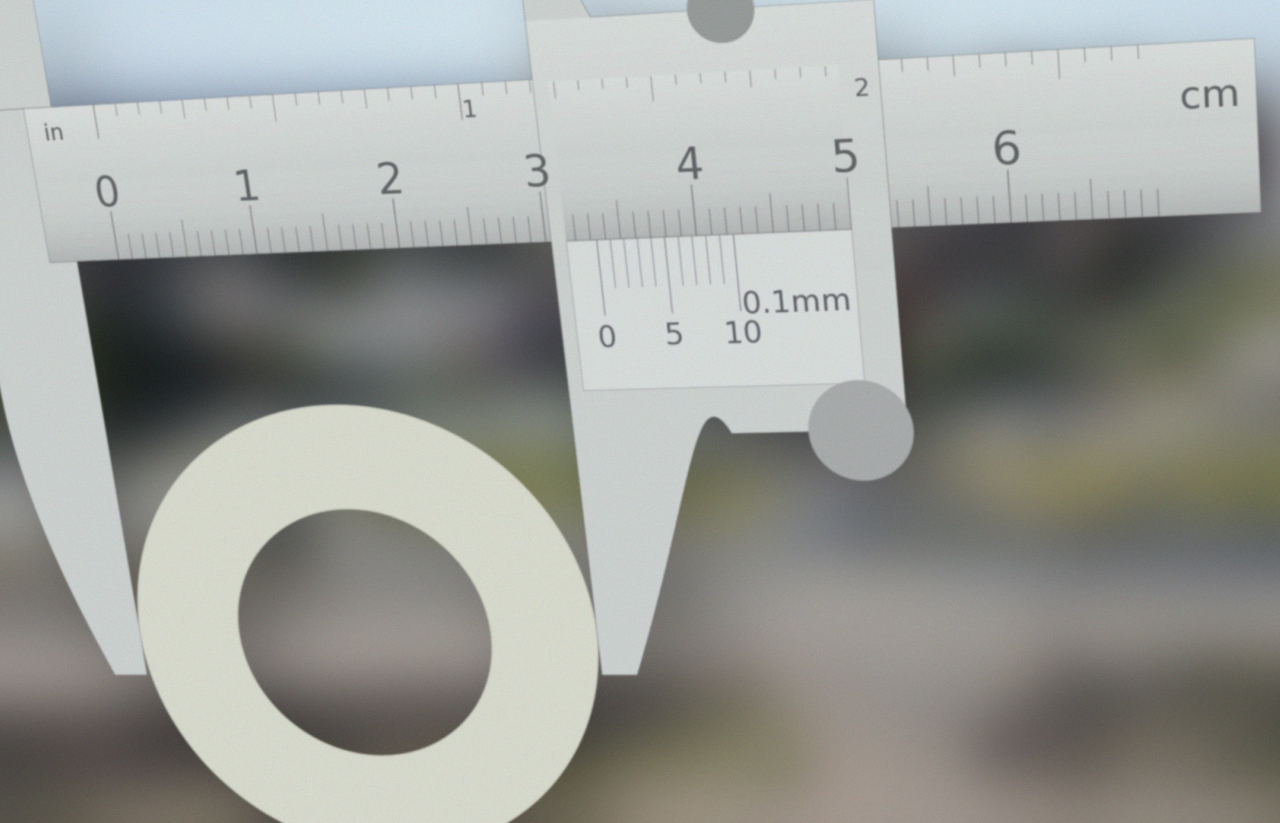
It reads 33.4 mm
